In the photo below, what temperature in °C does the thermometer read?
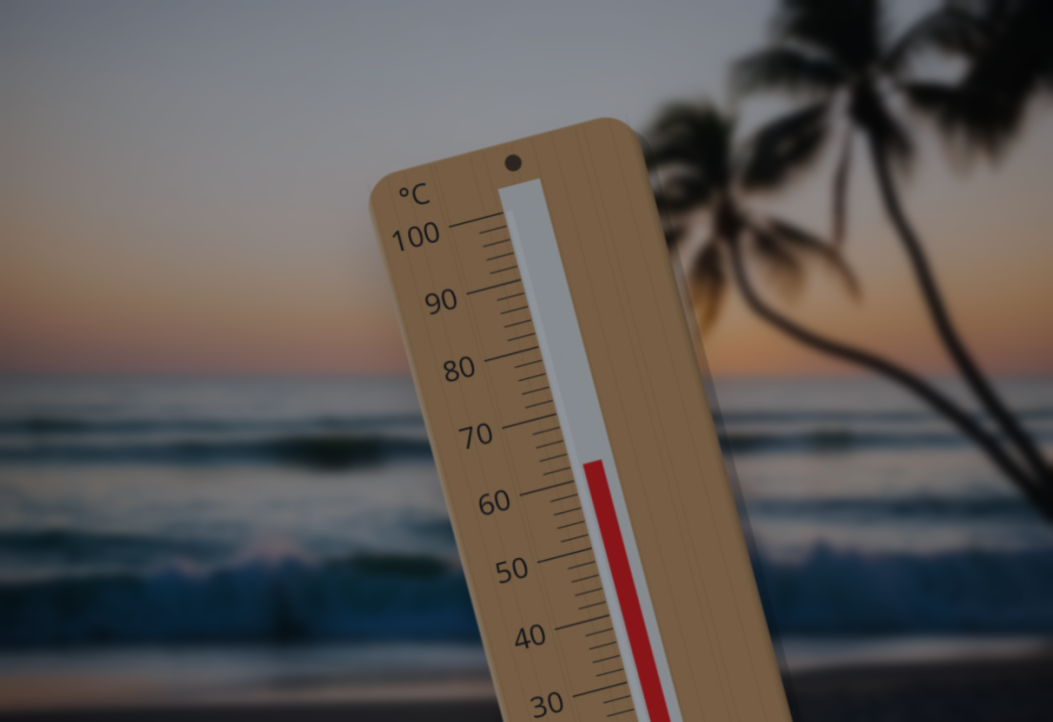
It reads 62 °C
